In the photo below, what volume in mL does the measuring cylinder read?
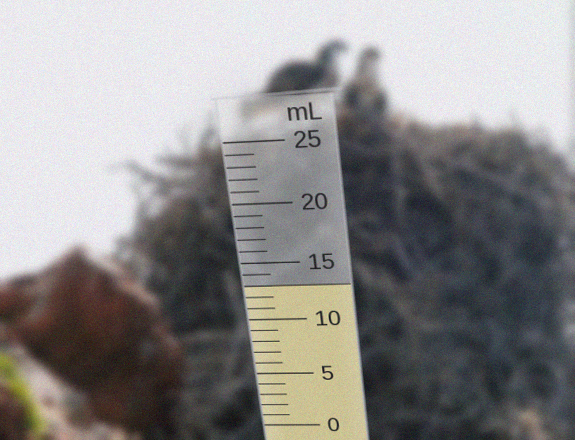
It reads 13 mL
